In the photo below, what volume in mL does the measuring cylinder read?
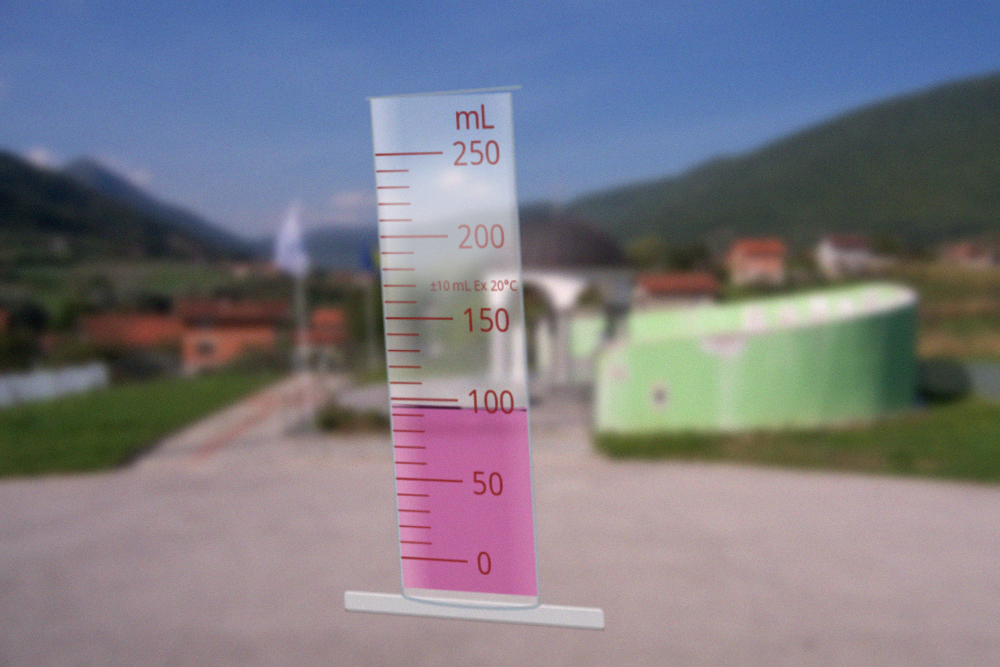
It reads 95 mL
